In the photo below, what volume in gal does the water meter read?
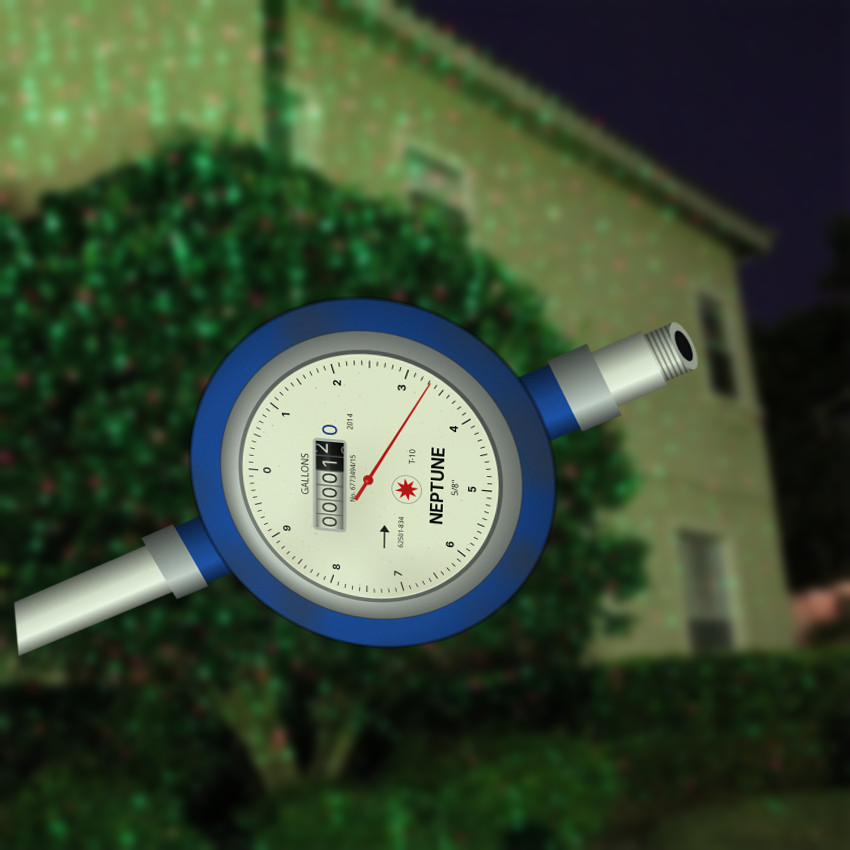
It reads 123.3 gal
